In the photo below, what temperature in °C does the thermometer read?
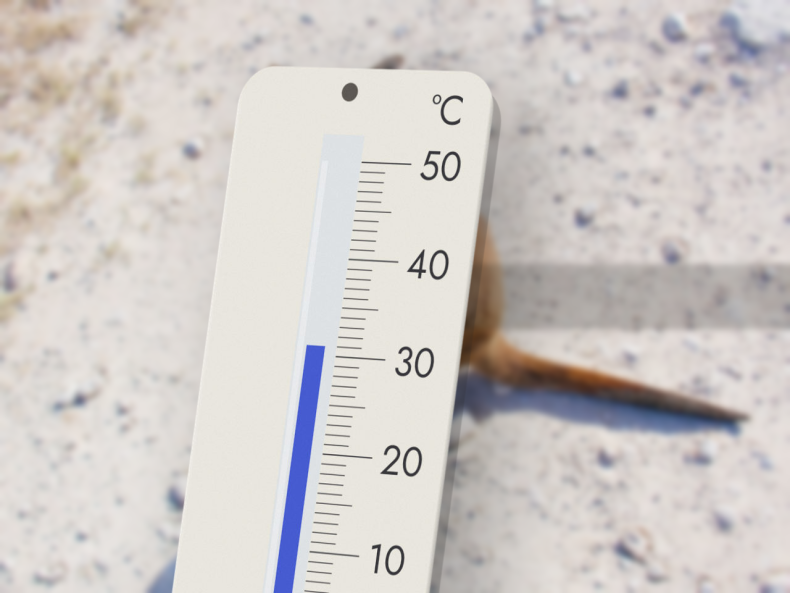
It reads 31 °C
